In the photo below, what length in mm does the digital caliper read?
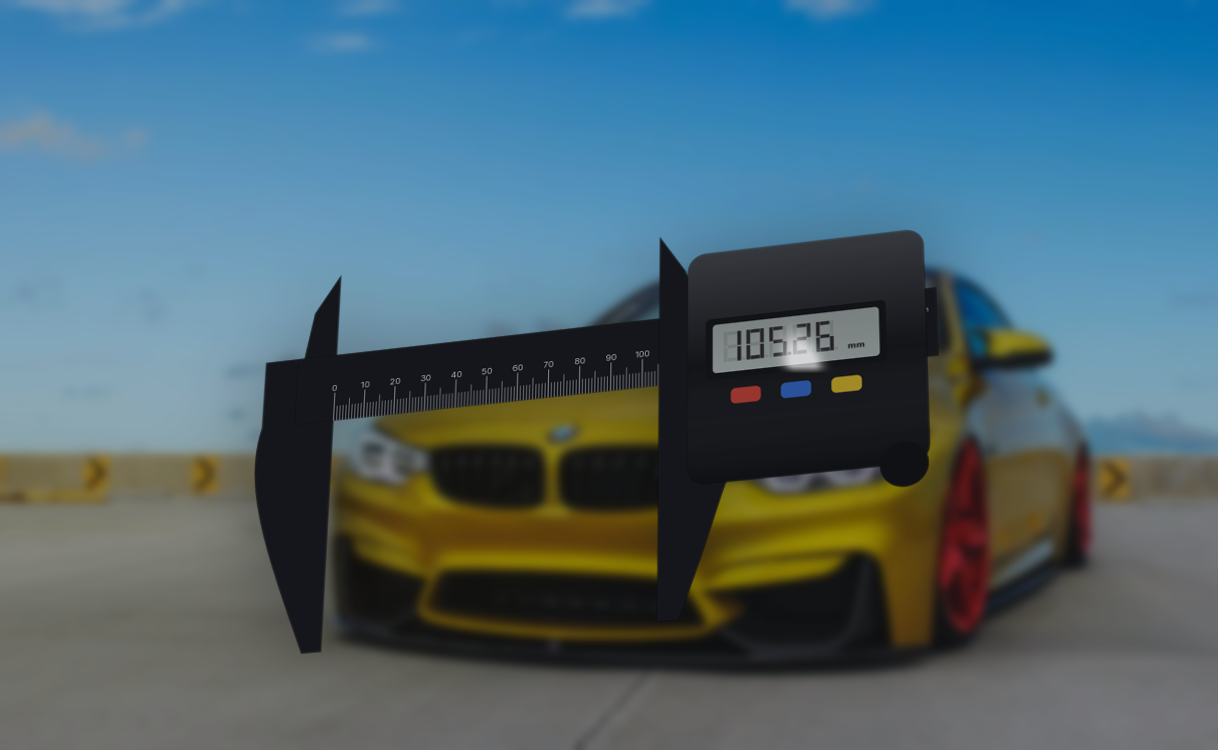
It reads 105.26 mm
